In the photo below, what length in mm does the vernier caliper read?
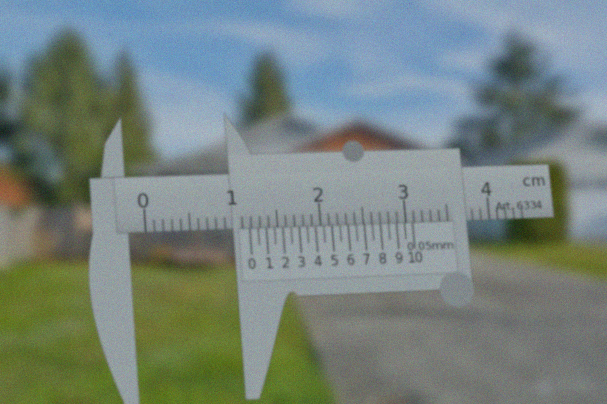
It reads 11.8 mm
